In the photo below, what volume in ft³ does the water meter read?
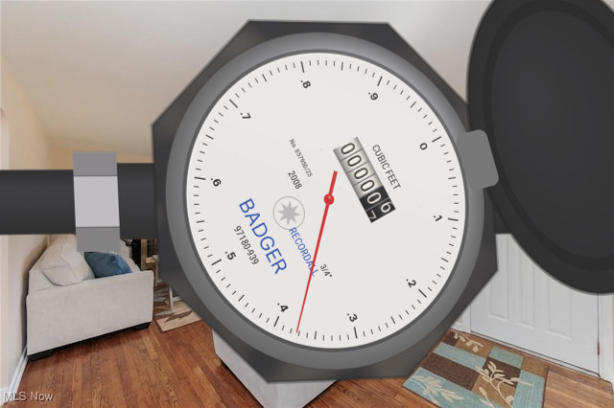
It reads 6.37 ft³
